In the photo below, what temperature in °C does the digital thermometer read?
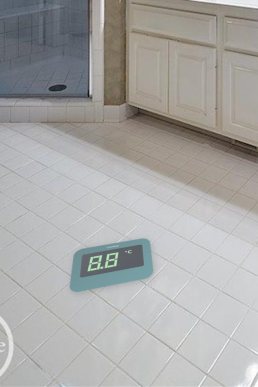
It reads 8.8 °C
